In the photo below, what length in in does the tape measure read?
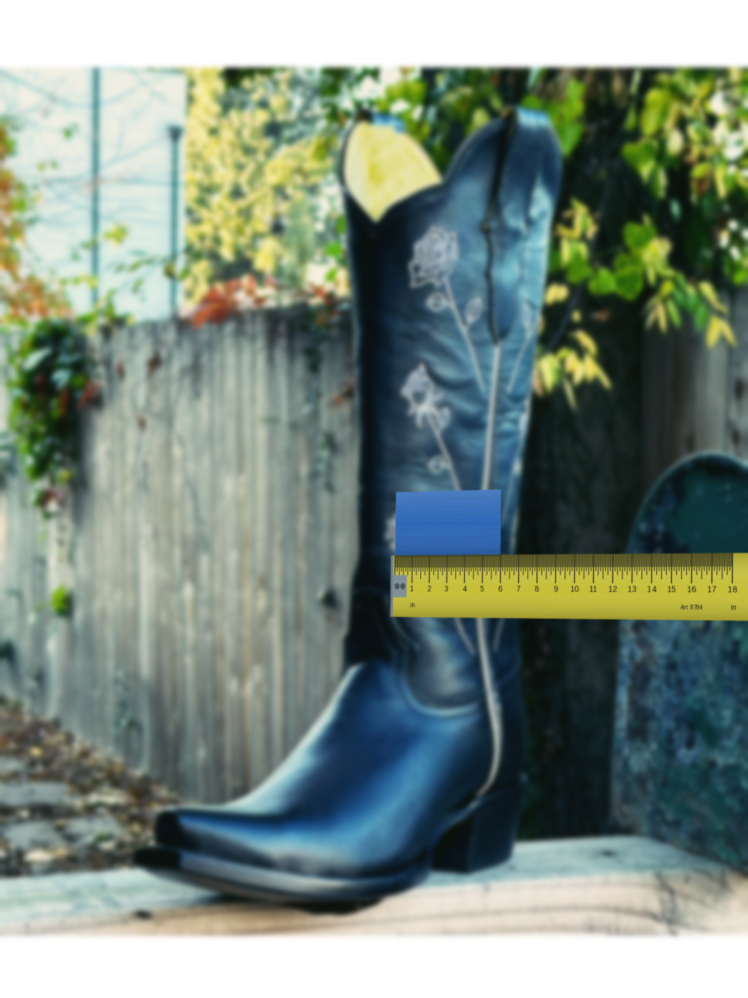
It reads 6 in
